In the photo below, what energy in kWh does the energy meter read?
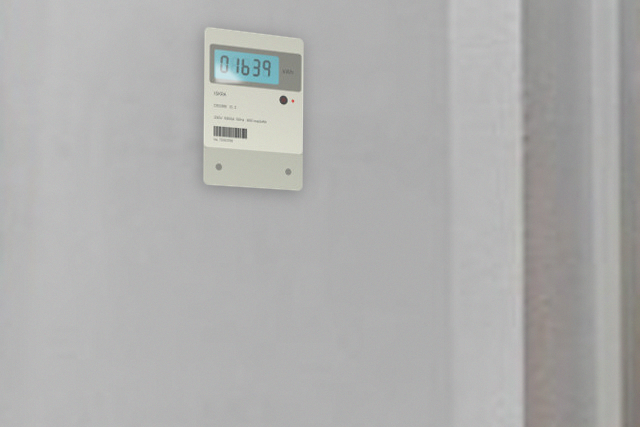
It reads 1639 kWh
